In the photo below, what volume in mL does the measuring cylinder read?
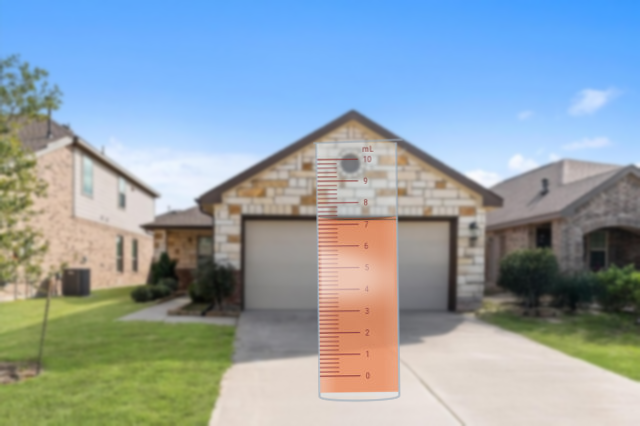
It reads 7.2 mL
